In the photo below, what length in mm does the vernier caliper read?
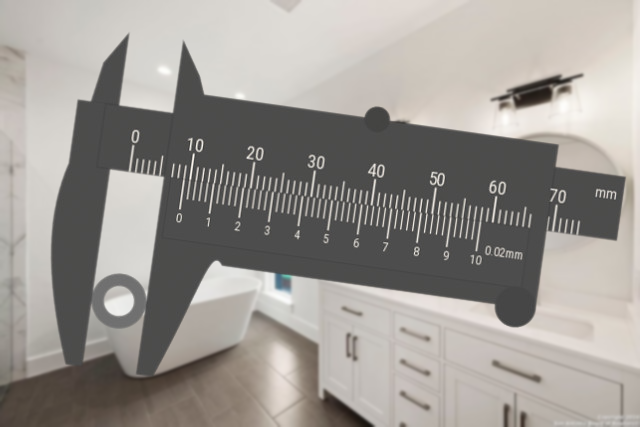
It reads 9.0 mm
